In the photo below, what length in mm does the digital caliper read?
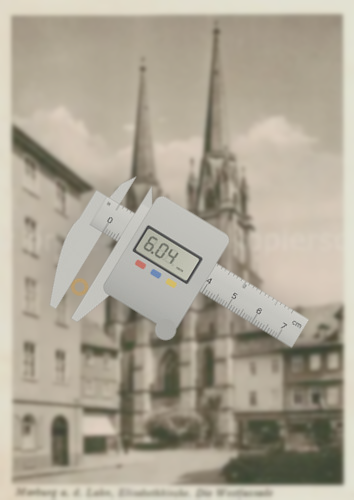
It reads 6.04 mm
